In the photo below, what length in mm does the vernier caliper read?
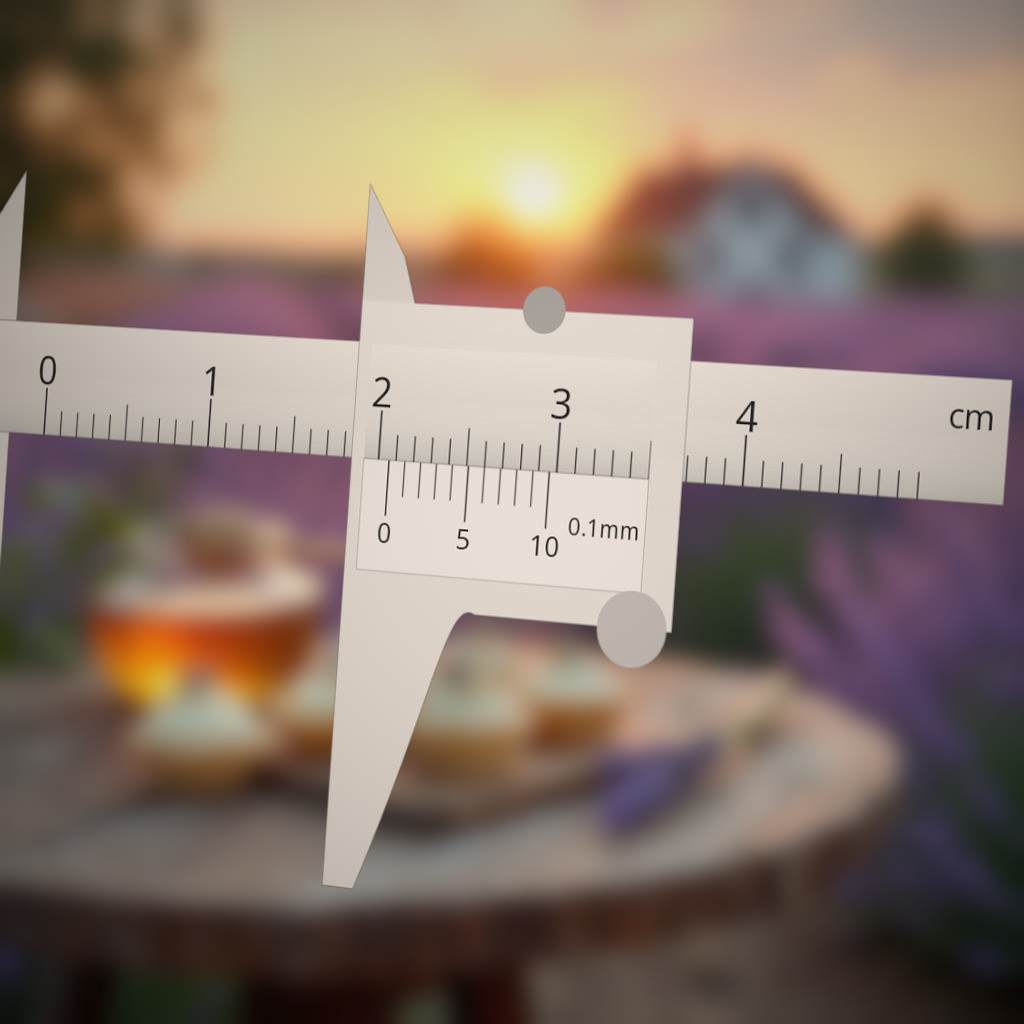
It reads 20.6 mm
